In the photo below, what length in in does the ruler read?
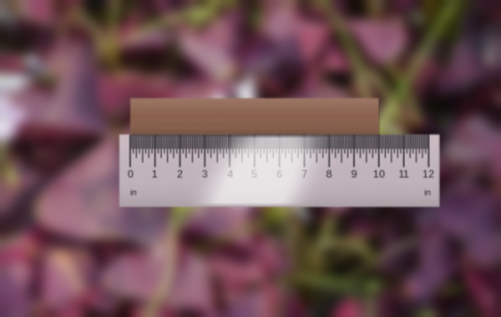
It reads 10 in
